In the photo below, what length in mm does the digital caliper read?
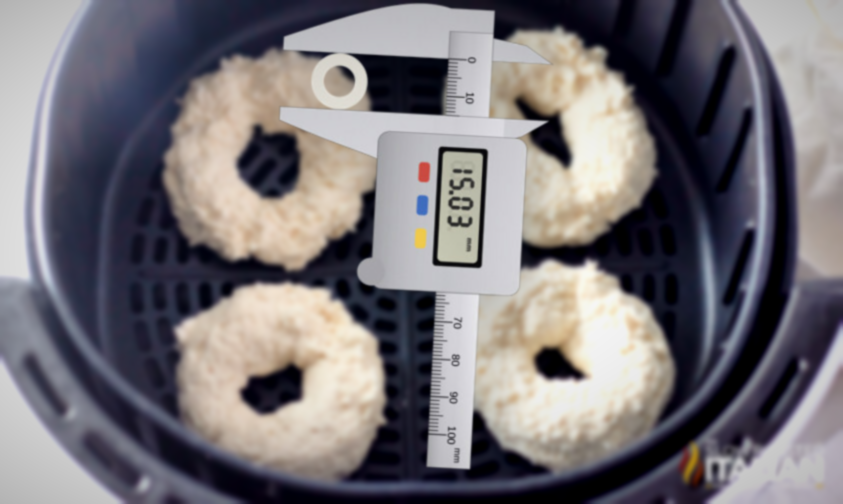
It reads 15.03 mm
